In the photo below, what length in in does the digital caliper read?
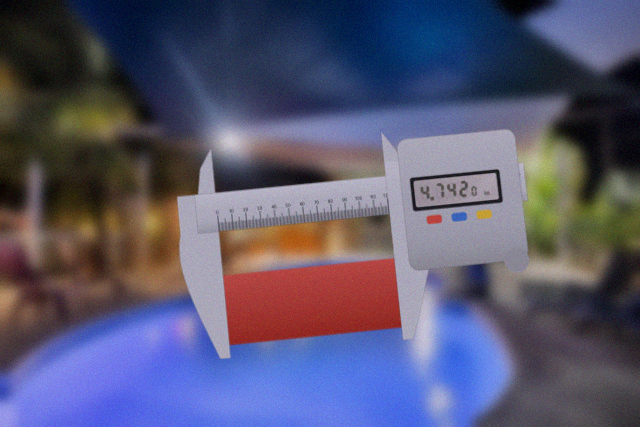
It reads 4.7420 in
